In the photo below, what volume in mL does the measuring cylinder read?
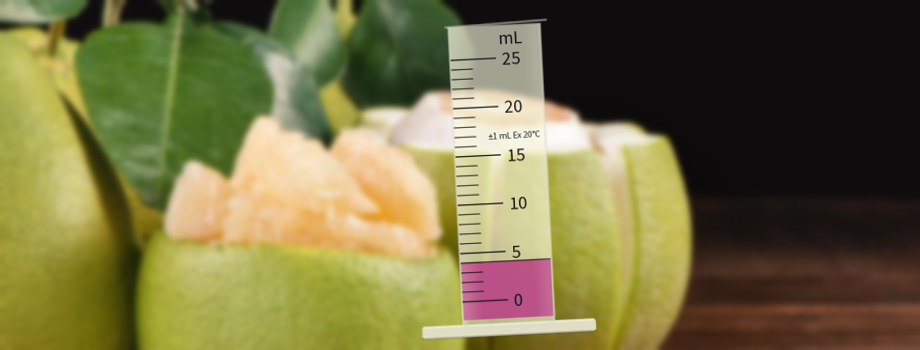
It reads 4 mL
